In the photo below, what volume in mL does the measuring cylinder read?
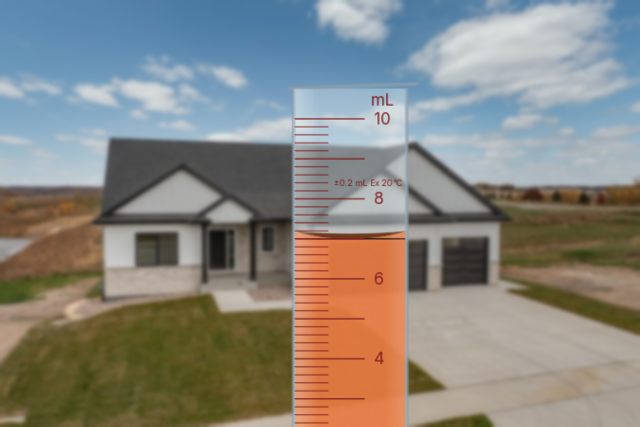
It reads 7 mL
